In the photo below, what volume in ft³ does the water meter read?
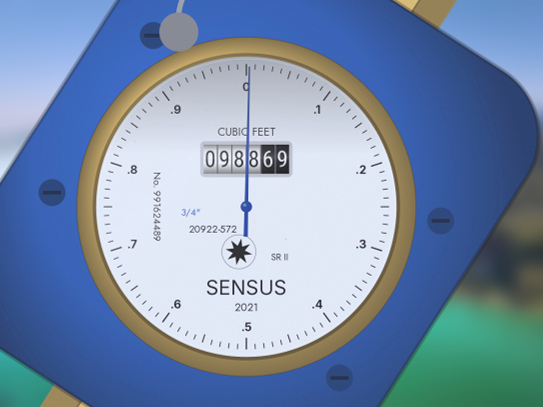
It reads 98869.00 ft³
